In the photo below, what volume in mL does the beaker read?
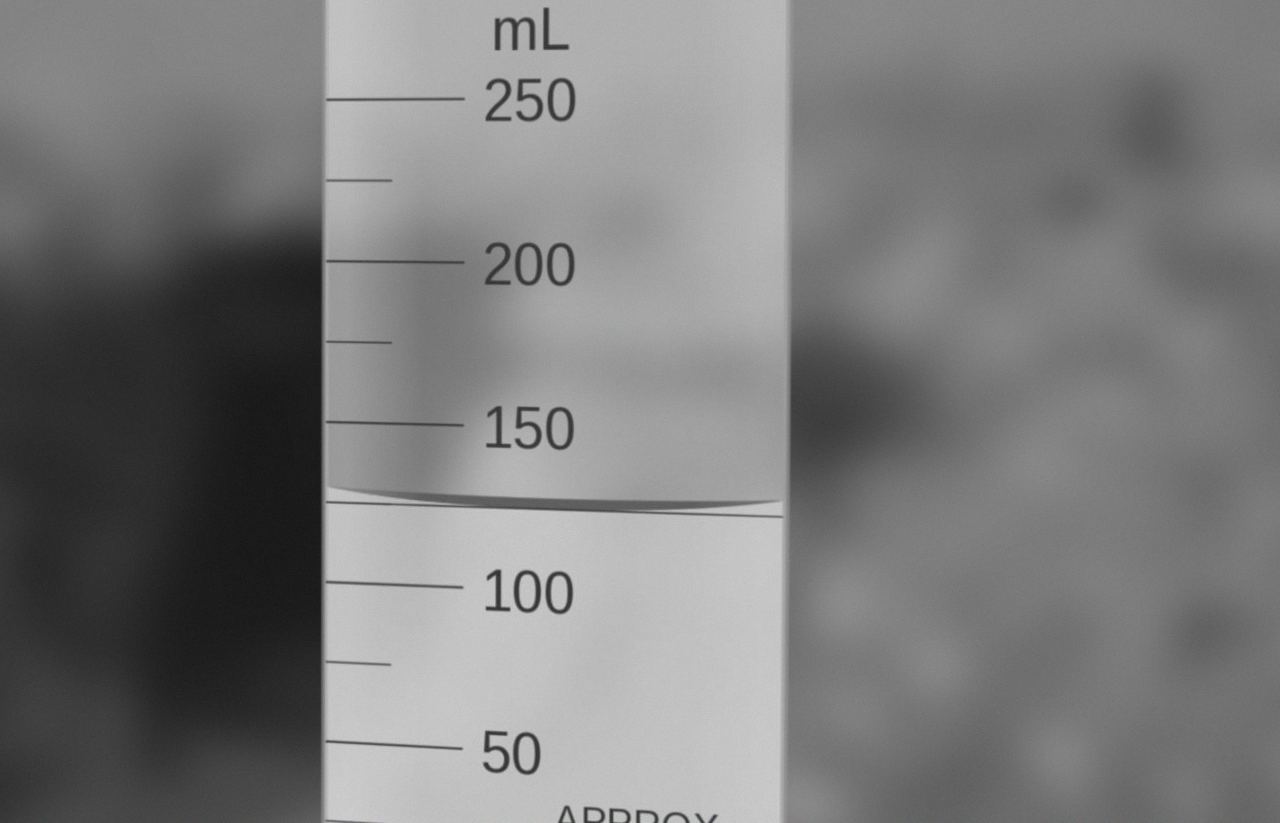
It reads 125 mL
